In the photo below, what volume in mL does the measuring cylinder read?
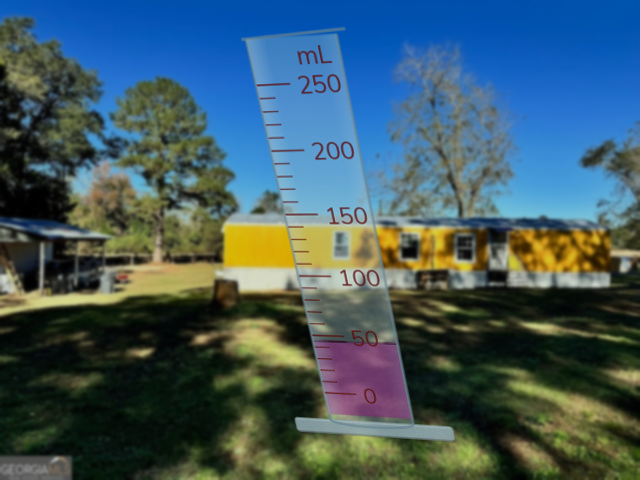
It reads 45 mL
